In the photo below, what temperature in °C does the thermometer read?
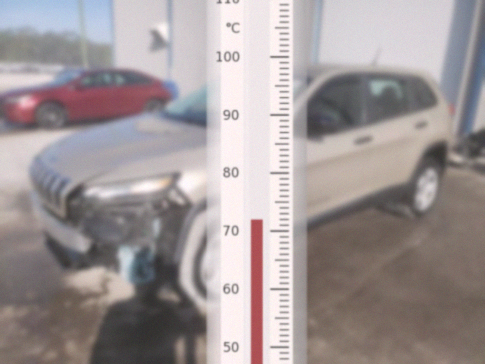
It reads 72 °C
